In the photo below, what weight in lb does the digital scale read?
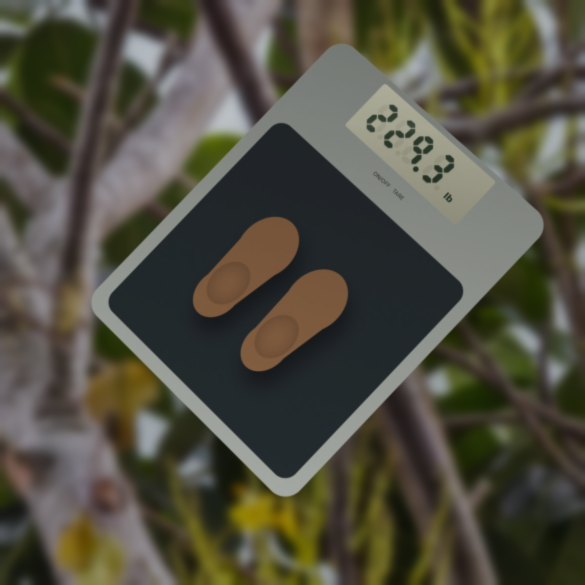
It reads 229.3 lb
